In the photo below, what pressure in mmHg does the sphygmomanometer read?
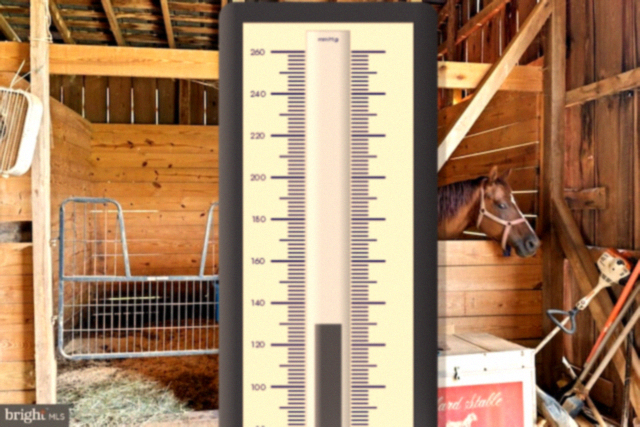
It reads 130 mmHg
